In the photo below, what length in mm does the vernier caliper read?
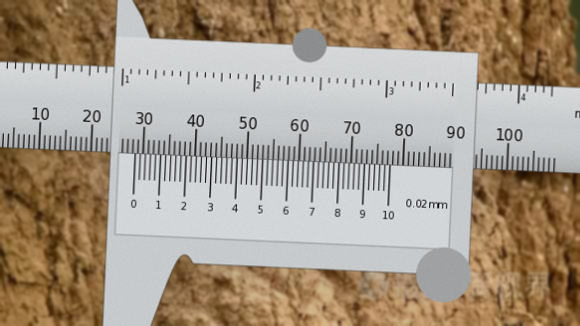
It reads 28.5 mm
